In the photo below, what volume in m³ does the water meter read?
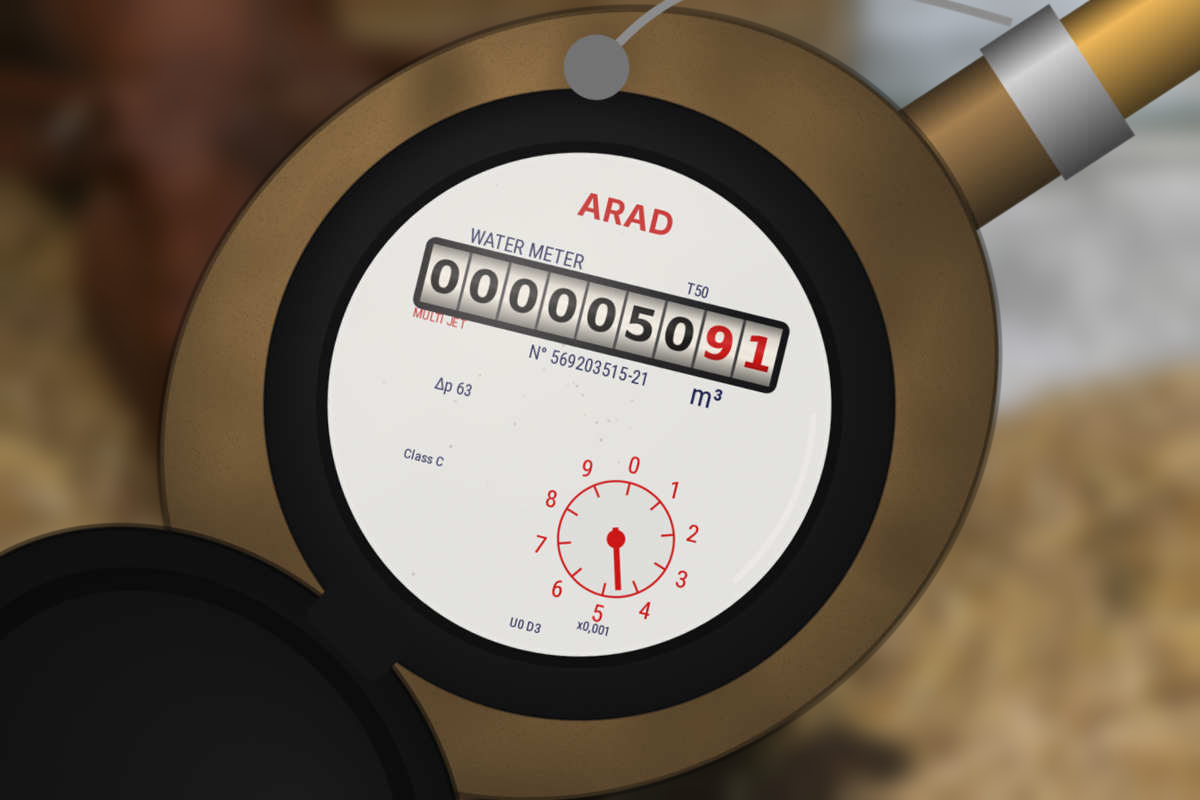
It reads 50.914 m³
